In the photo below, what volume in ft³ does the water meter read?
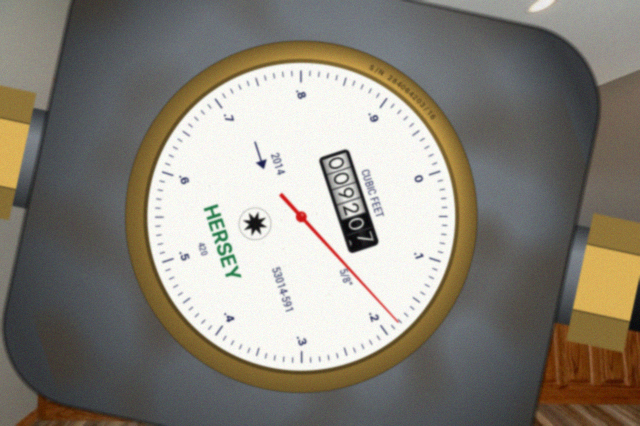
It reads 9207.18 ft³
